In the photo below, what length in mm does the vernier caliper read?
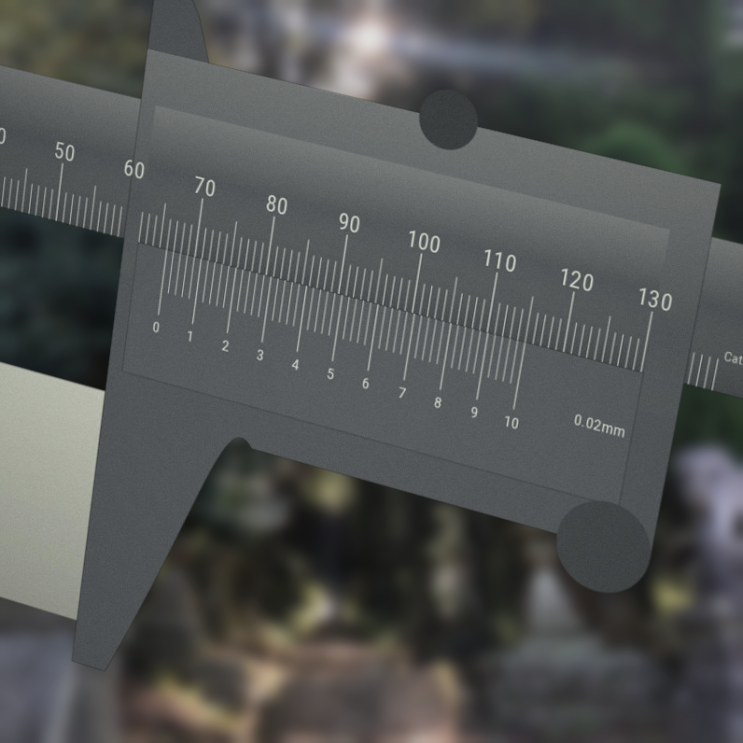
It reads 66.0 mm
